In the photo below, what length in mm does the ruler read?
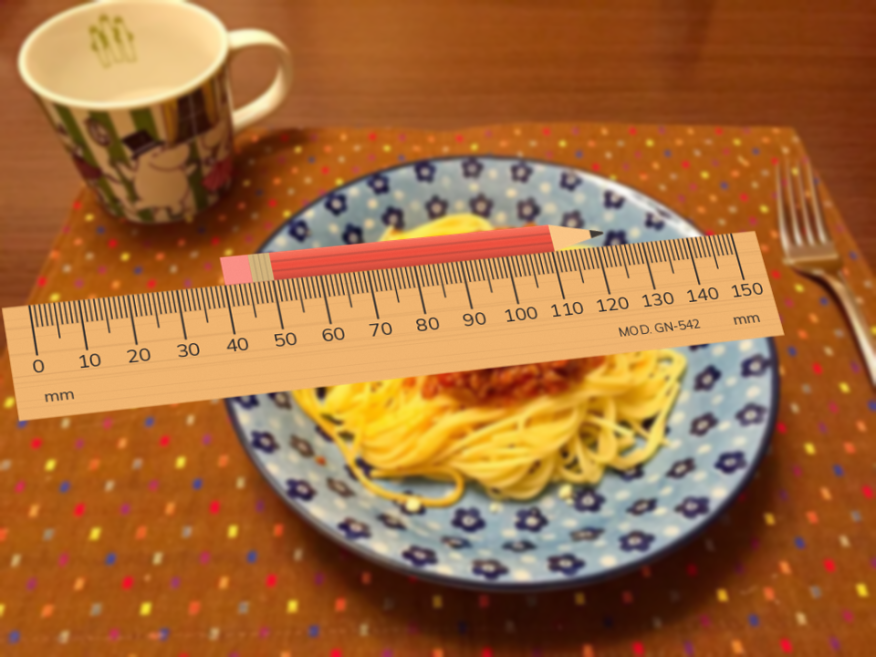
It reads 82 mm
